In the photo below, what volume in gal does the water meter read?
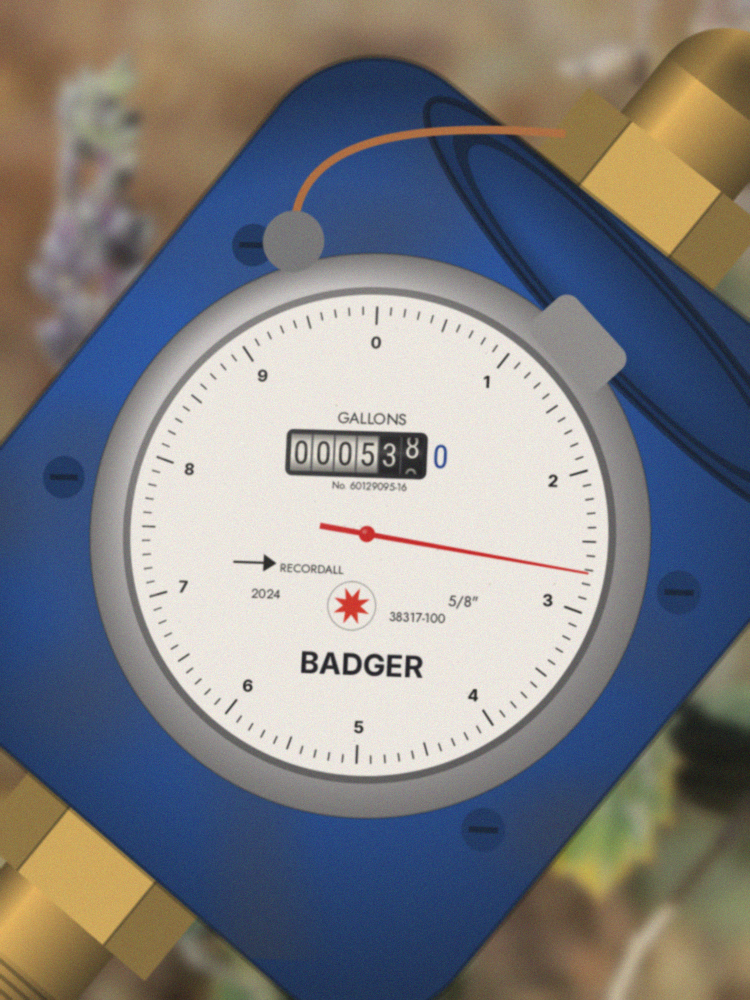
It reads 5382.7 gal
